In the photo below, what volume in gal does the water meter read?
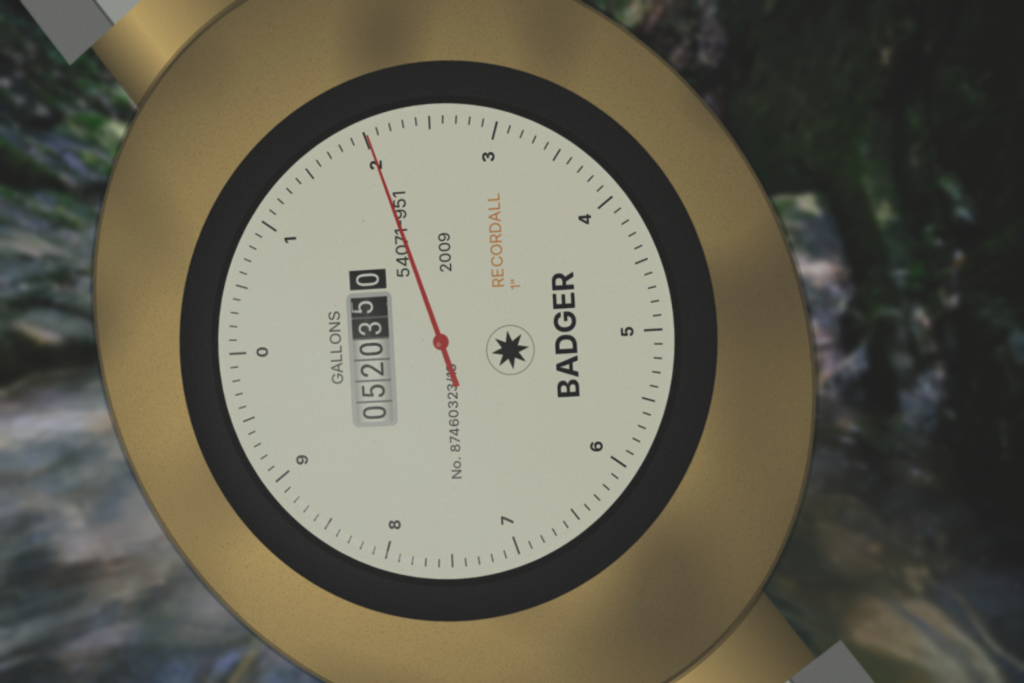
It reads 520352.0 gal
